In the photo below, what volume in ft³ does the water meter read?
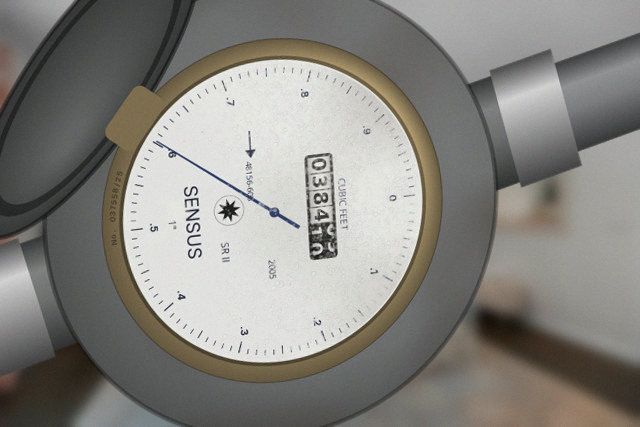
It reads 38409.60 ft³
